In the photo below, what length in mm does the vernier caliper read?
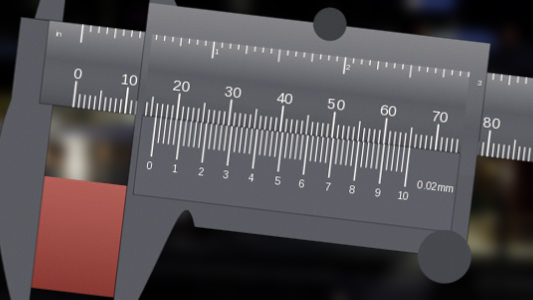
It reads 16.0 mm
